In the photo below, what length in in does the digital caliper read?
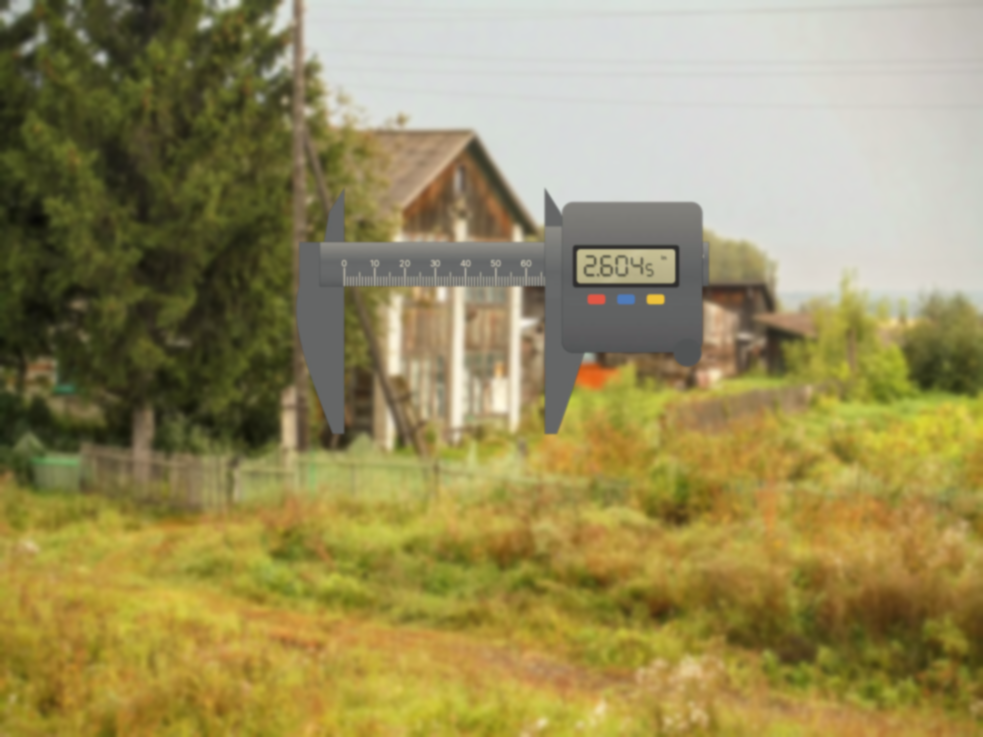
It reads 2.6045 in
